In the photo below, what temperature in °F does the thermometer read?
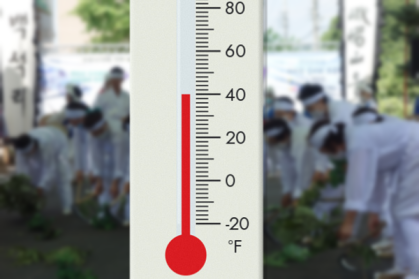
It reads 40 °F
